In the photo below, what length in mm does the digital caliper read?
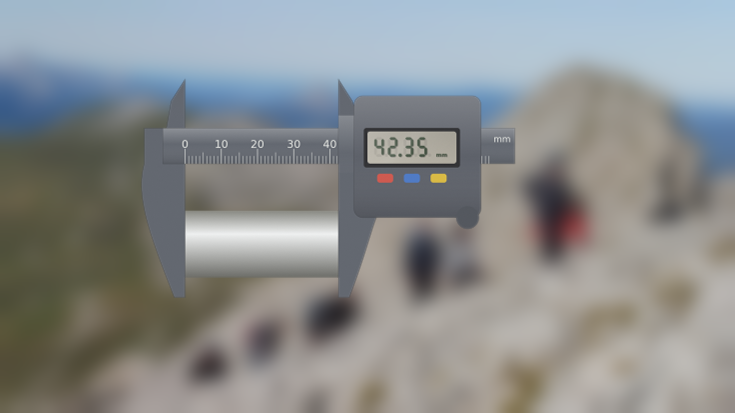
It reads 42.35 mm
